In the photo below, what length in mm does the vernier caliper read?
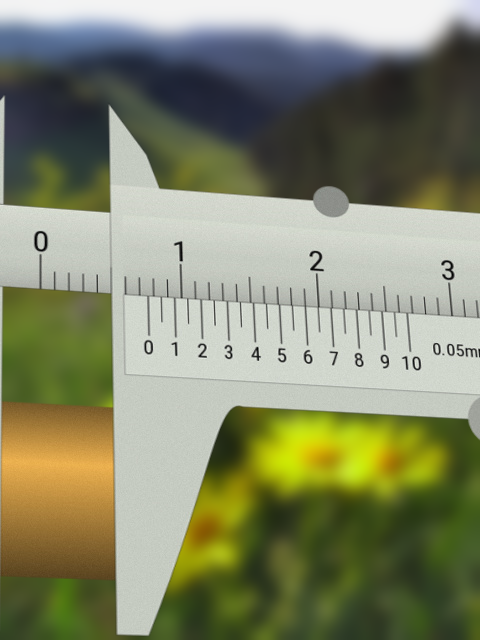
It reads 7.6 mm
